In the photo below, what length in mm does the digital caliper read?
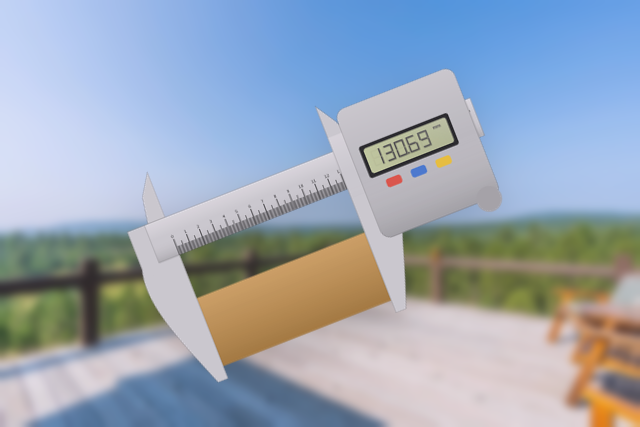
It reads 130.69 mm
